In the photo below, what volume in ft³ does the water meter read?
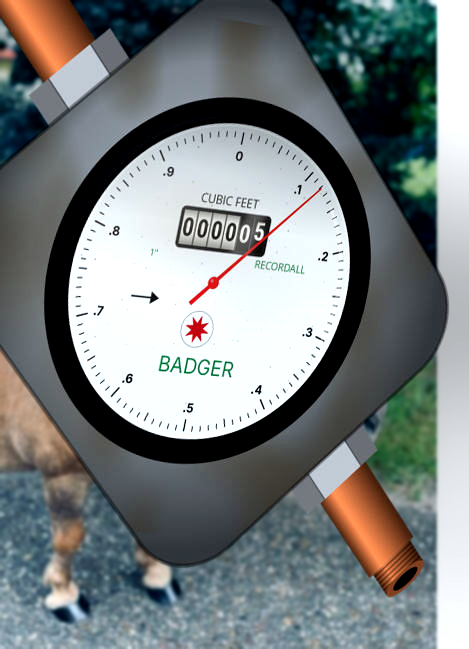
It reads 5.12 ft³
